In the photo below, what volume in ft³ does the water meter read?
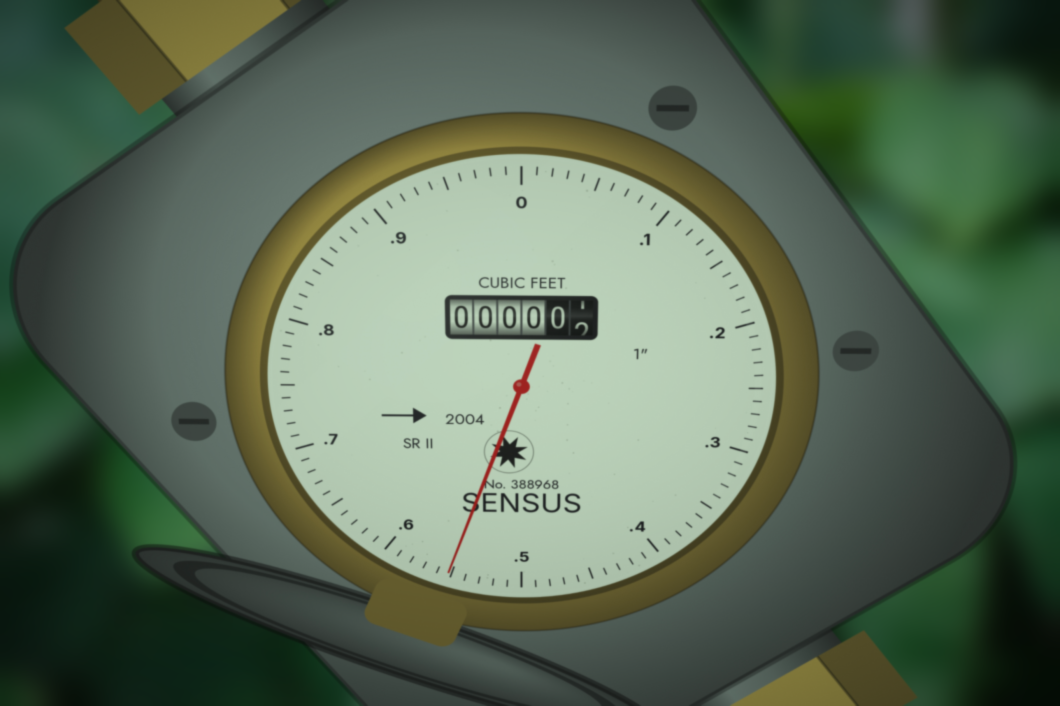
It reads 1.55 ft³
